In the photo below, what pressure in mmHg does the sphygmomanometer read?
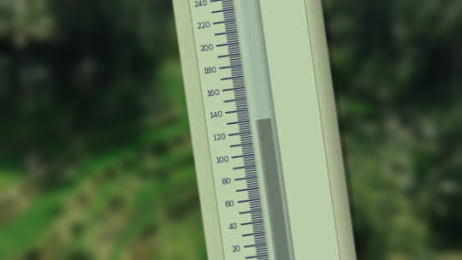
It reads 130 mmHg
